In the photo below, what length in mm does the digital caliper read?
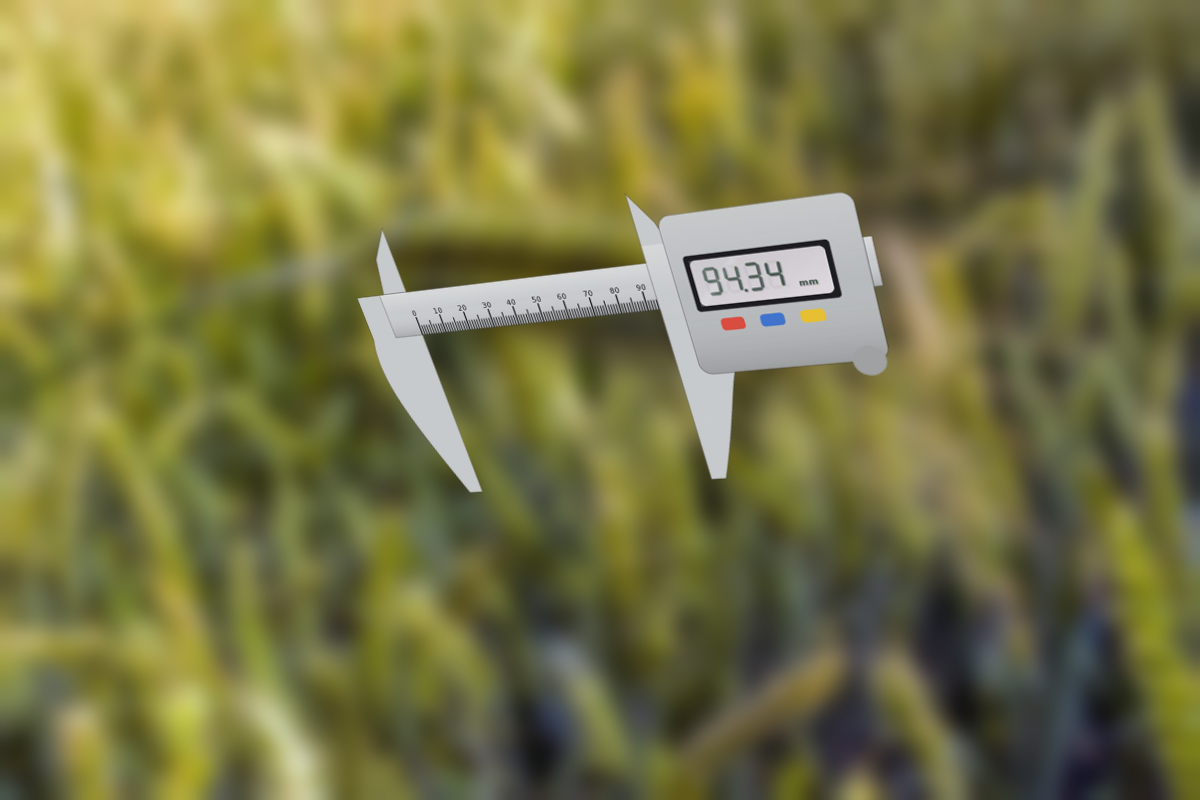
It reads 94.34 mm
